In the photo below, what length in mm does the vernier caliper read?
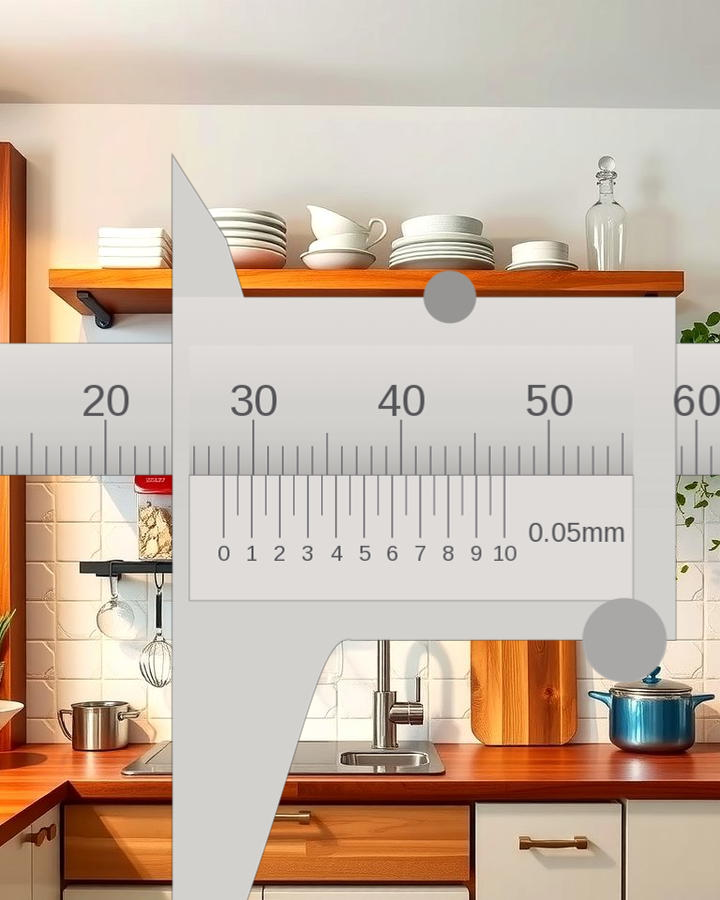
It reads 28.0 mm
